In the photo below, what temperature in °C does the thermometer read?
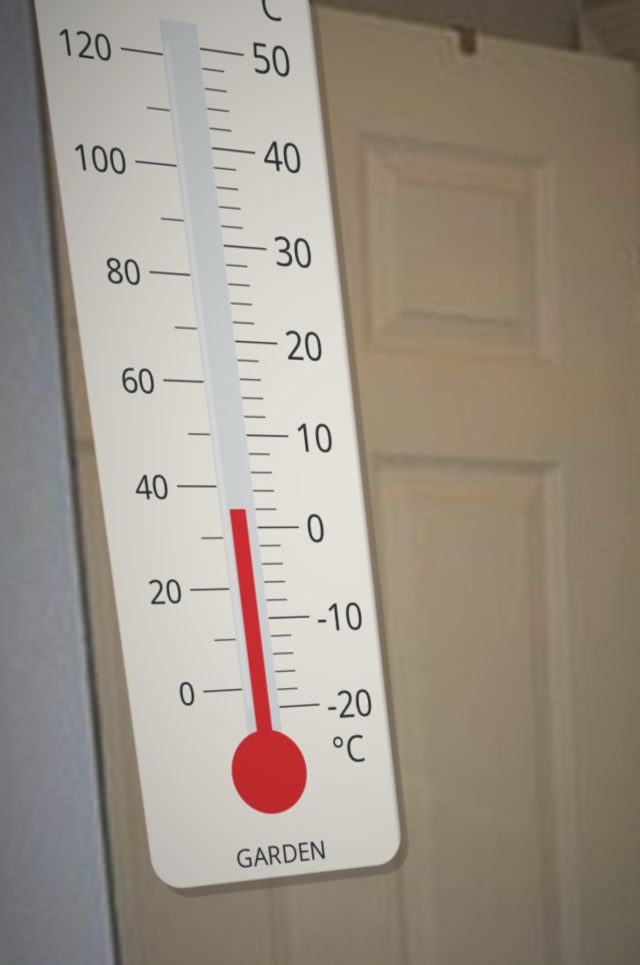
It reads 2 °C
